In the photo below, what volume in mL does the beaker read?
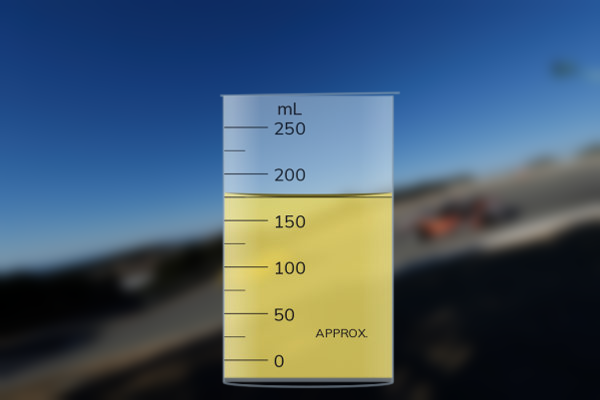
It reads 175 mL
